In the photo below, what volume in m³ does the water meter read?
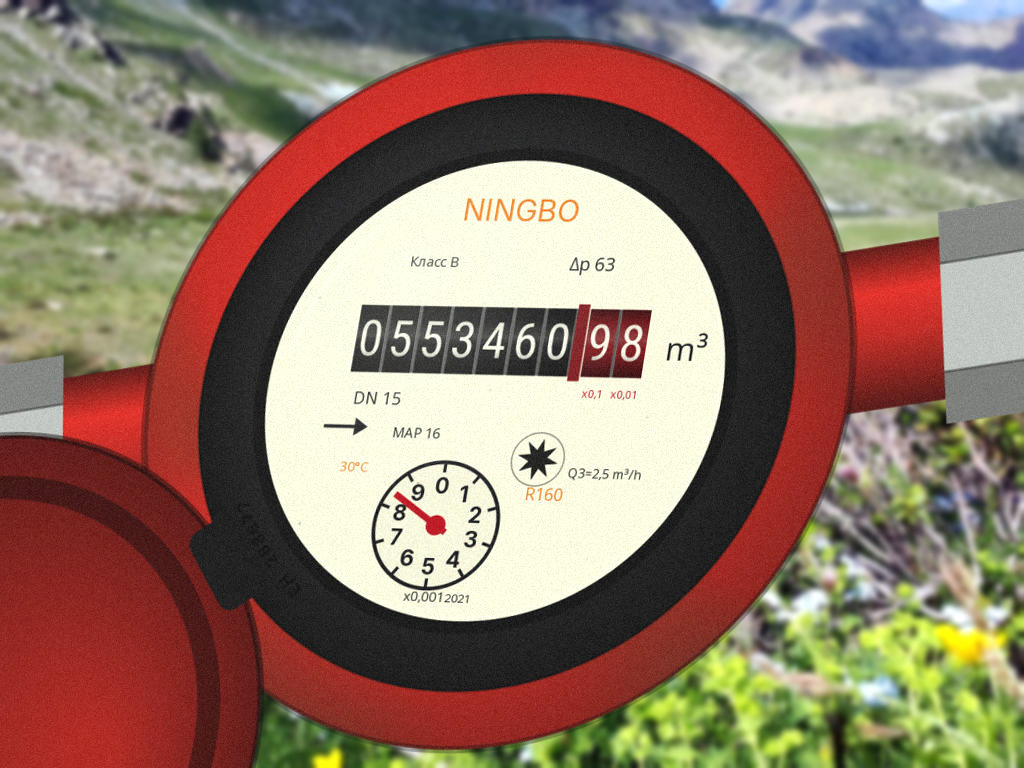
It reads 553460.988 m³
